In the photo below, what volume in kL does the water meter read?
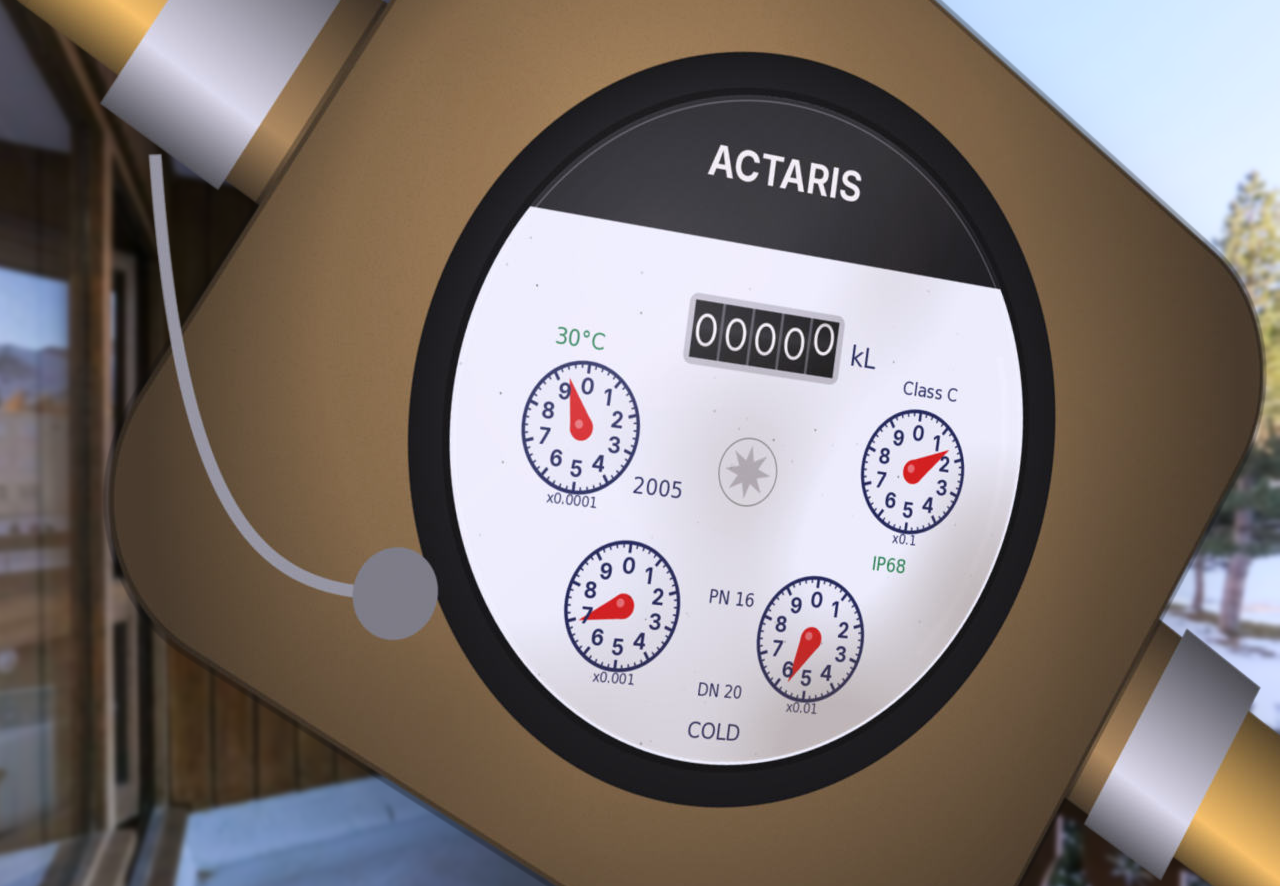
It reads 0.1569 kL
